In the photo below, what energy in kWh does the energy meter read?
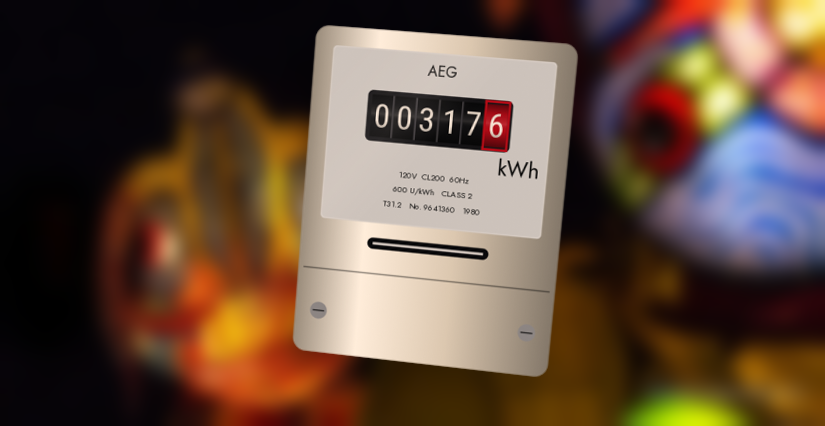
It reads 317.6 kWh
